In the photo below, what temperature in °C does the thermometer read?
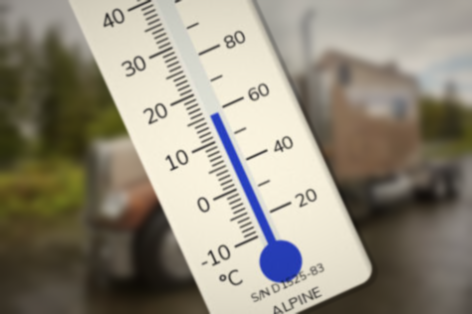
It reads 15 °C
